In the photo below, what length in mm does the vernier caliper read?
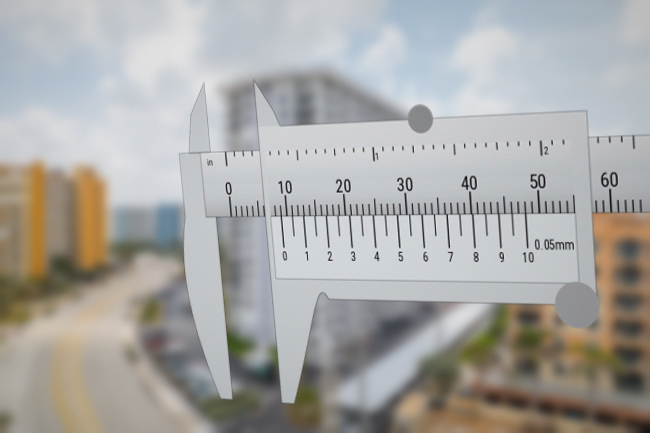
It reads 9.0 mm
